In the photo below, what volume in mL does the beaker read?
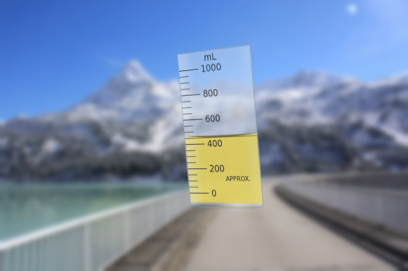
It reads 450 mL
